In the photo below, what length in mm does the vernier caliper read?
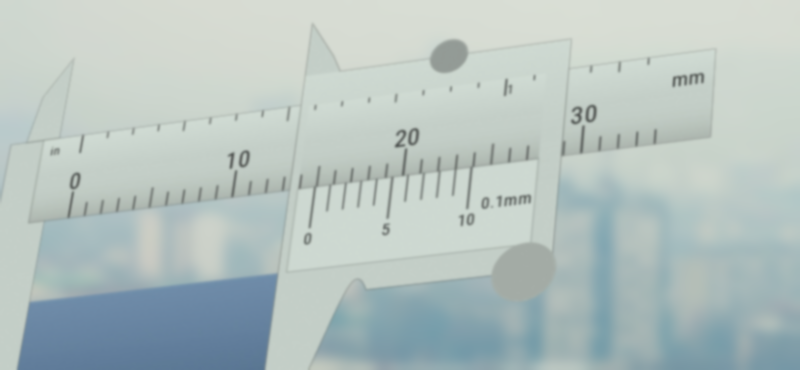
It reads 14.9 mm
